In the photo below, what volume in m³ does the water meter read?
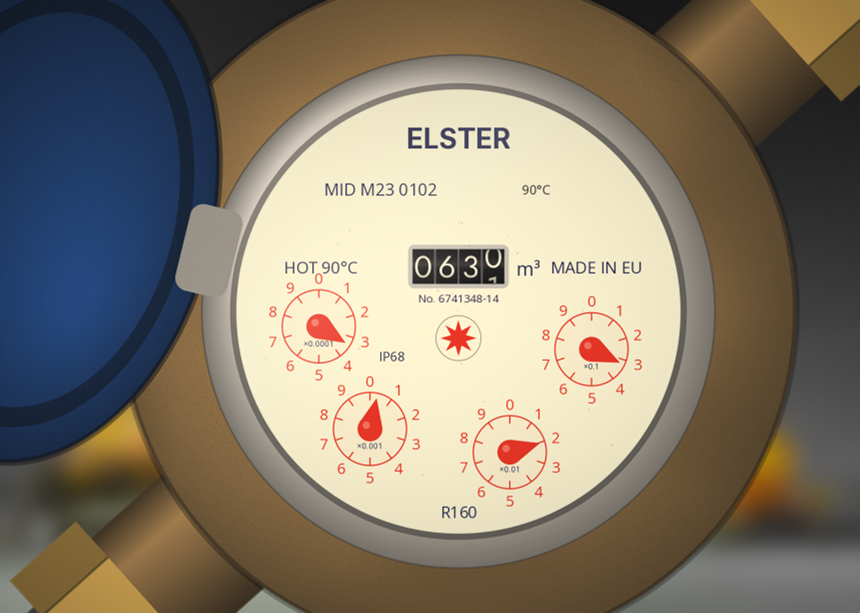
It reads 630.3203 m³
